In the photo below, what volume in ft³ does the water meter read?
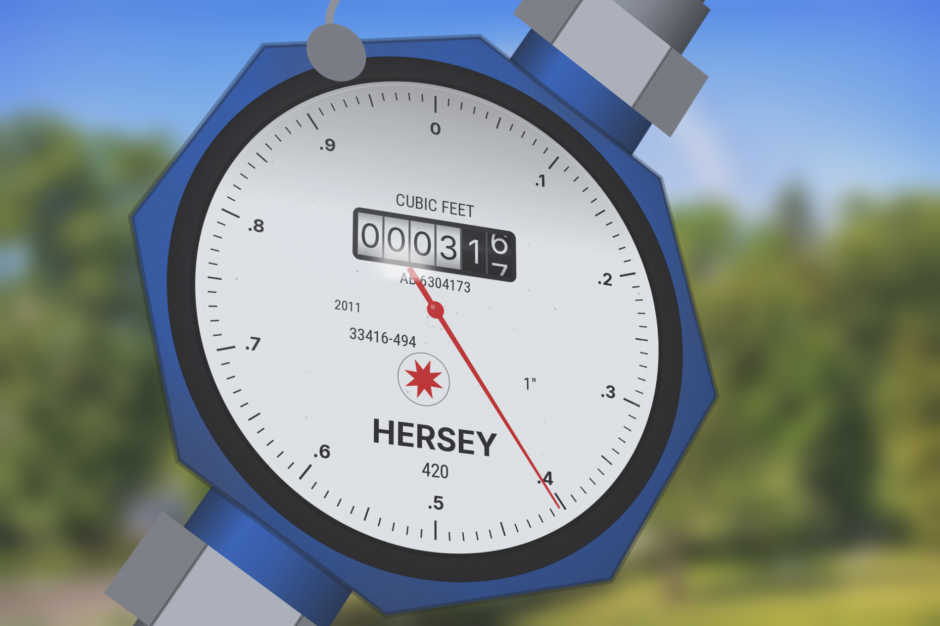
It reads 316.40 ft³
